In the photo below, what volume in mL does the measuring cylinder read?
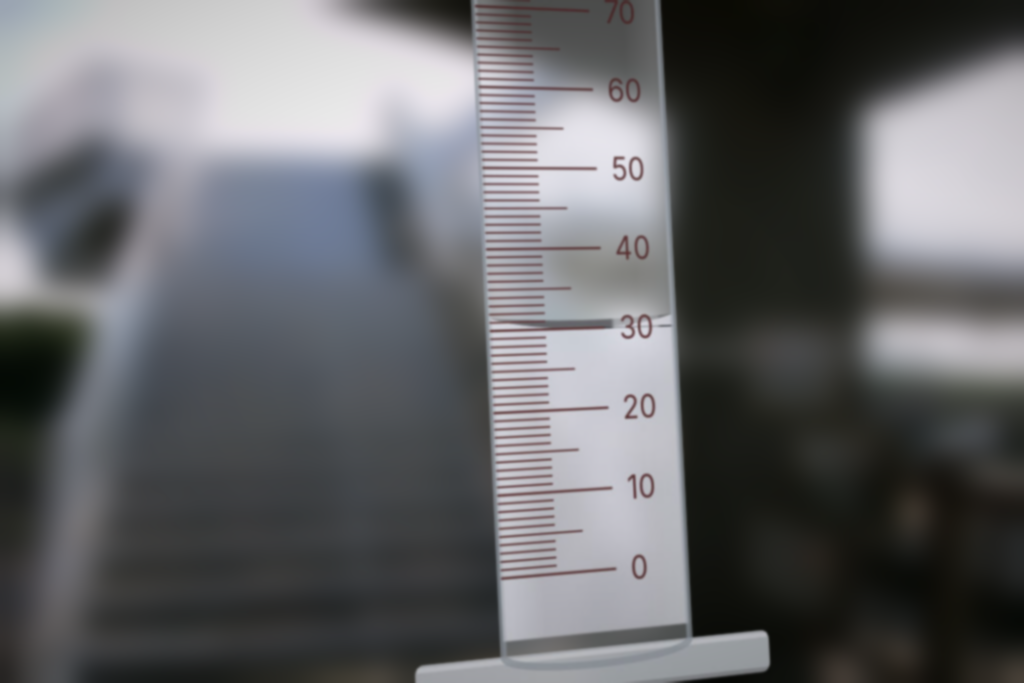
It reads 30 mL
